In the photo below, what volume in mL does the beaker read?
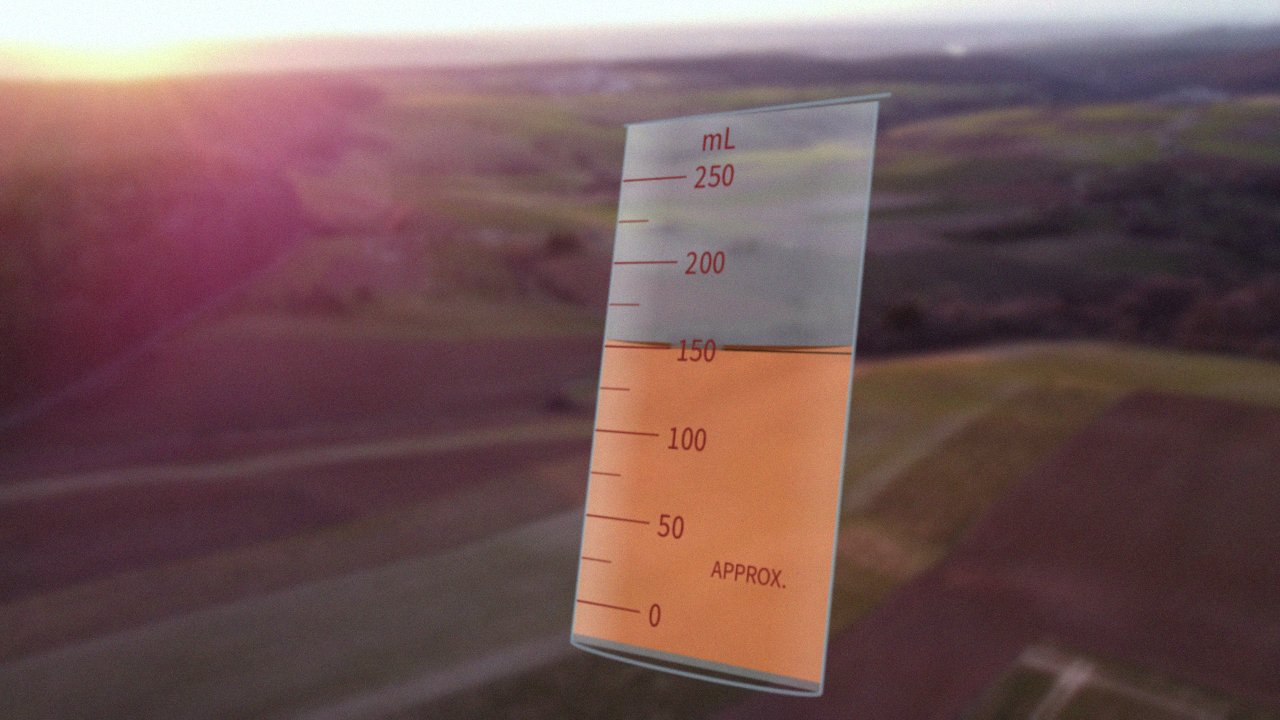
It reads 150 mL
